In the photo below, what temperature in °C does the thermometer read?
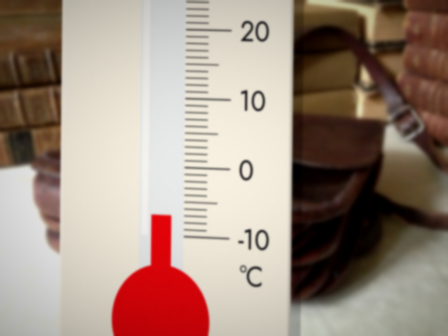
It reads -7 °C
